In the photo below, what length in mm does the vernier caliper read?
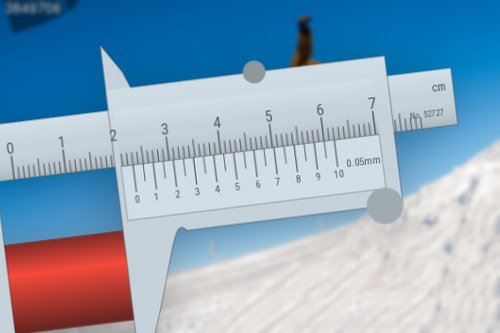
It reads 23.0 mm
